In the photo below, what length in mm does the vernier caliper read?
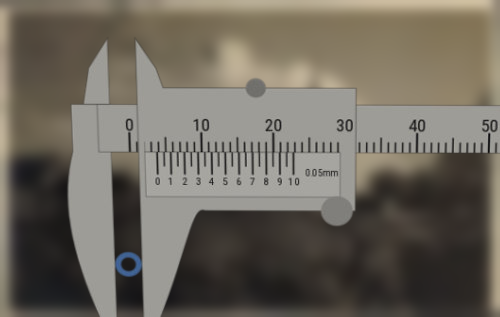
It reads 3.8 mm
